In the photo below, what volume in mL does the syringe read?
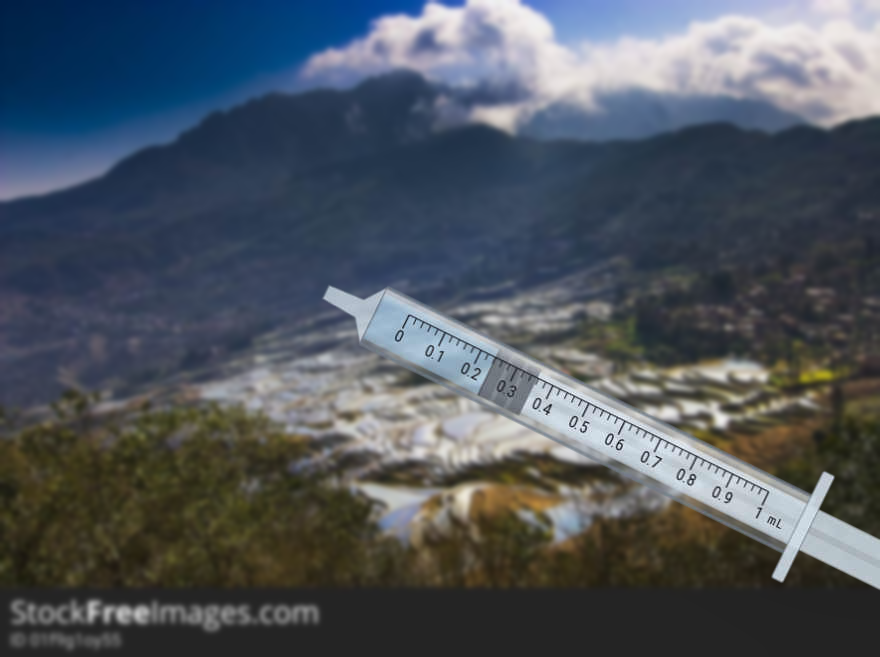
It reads 0.24 mL
